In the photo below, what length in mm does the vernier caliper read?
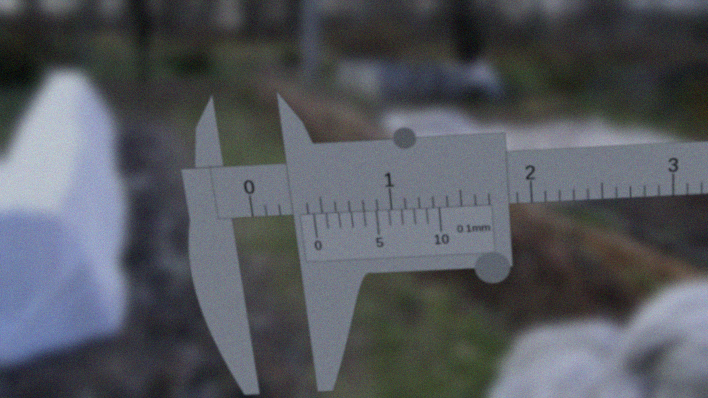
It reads 4.4 mm
